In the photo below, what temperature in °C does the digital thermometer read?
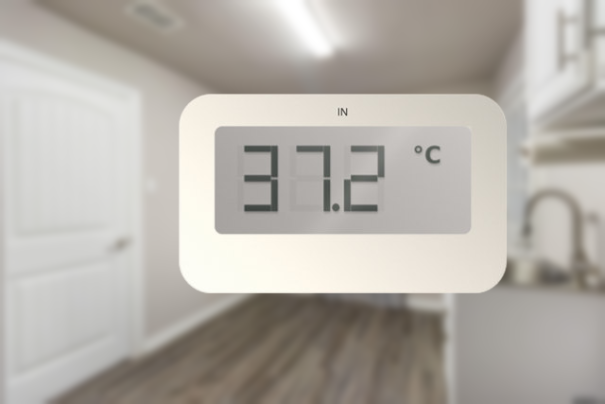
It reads 37.2 °C
